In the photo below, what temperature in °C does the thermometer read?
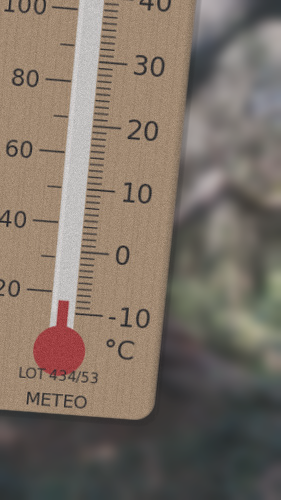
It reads -8 °C
